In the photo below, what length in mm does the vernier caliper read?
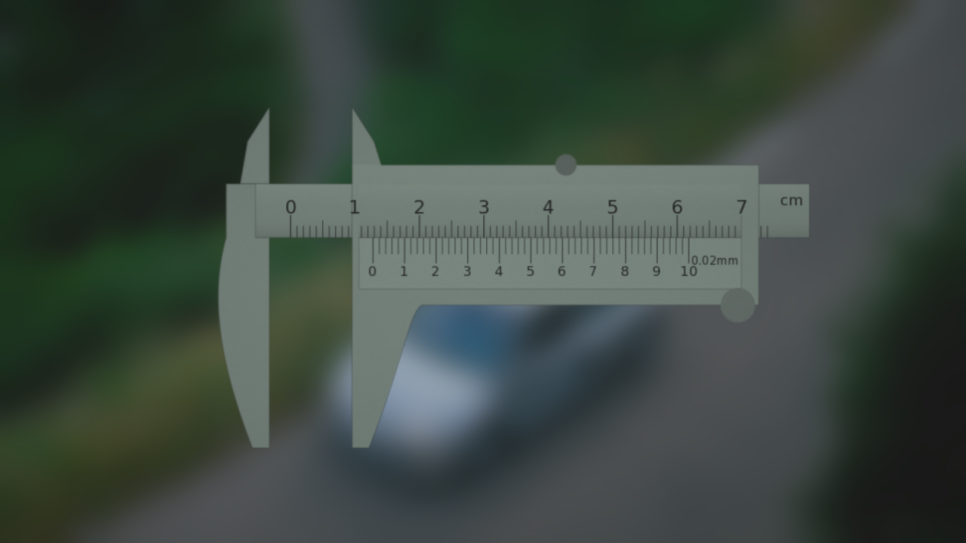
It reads 12.8 mm
